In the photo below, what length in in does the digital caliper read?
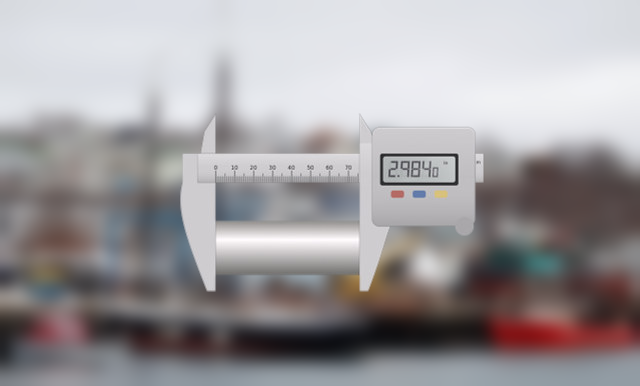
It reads 2.9840 in
